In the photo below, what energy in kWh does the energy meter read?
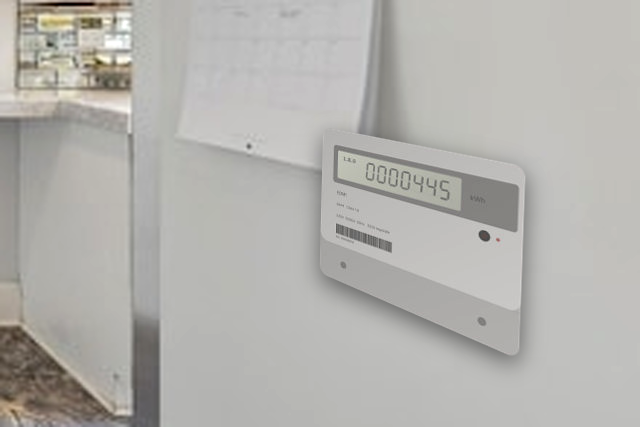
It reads 445 kWh
